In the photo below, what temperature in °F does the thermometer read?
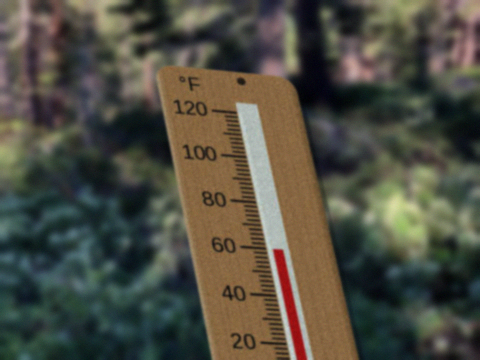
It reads 60 °F
